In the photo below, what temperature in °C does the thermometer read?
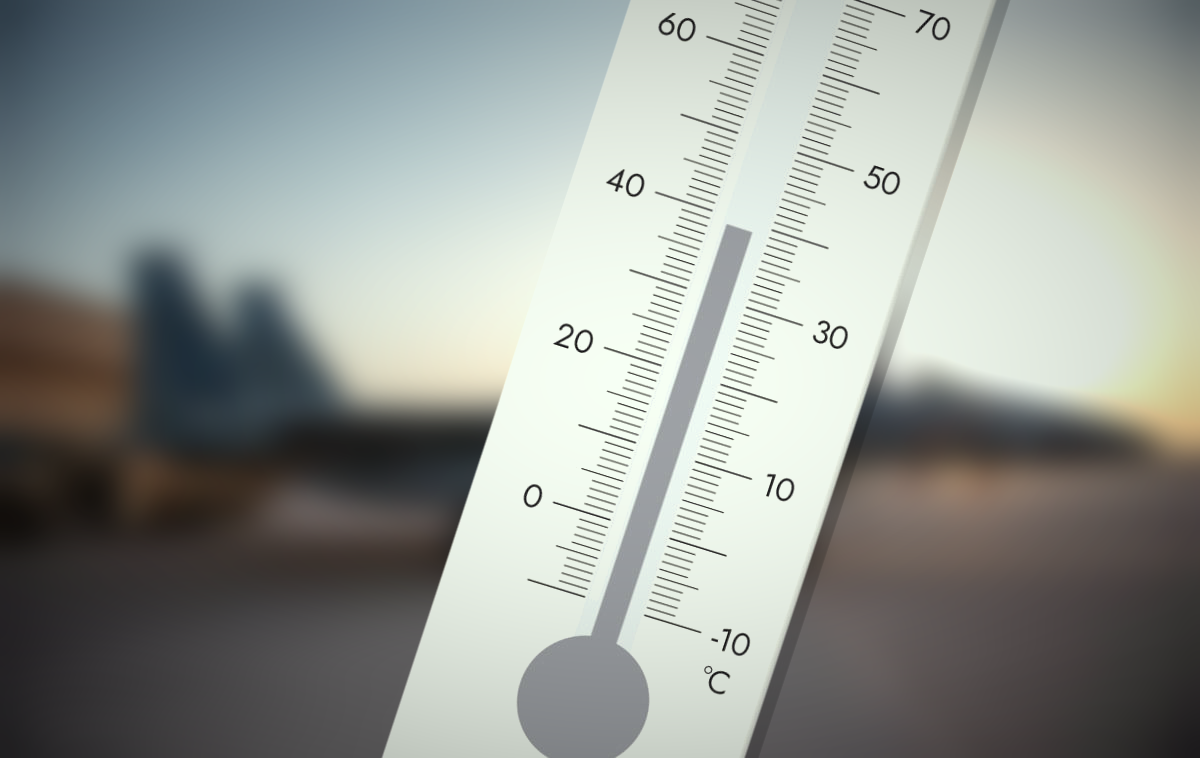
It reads 39 °C
